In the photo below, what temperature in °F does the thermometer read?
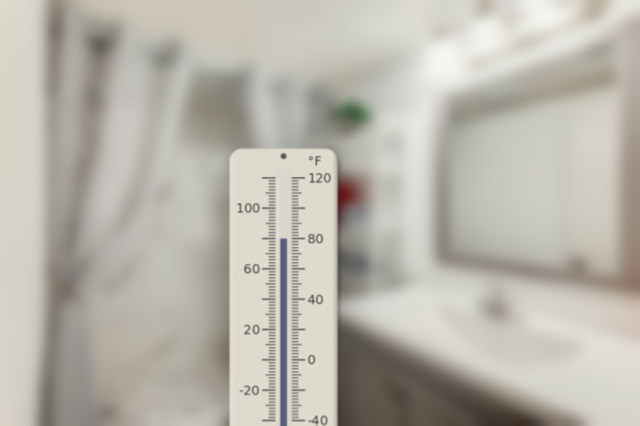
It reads 80 °F
